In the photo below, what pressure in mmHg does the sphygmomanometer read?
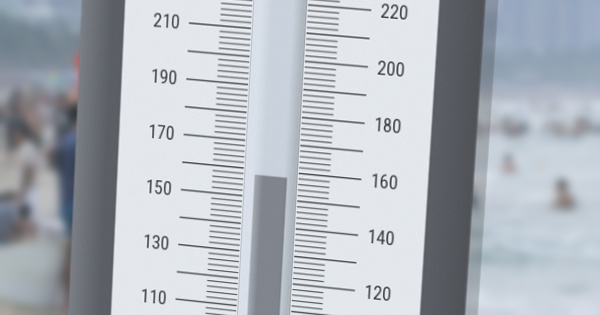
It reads 158 mmHg
